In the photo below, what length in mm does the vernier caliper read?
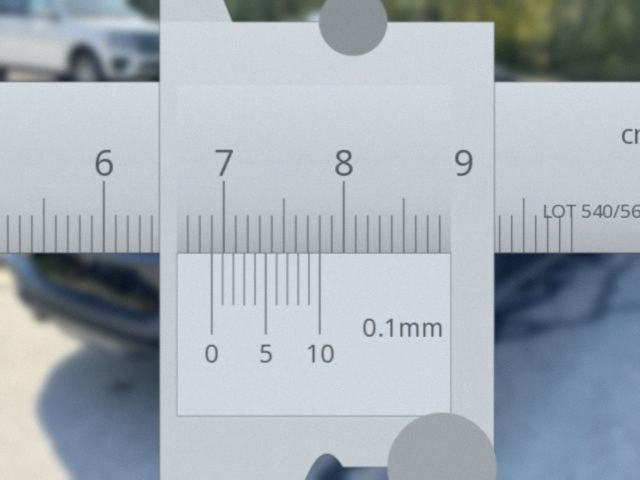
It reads 69.0 mm
